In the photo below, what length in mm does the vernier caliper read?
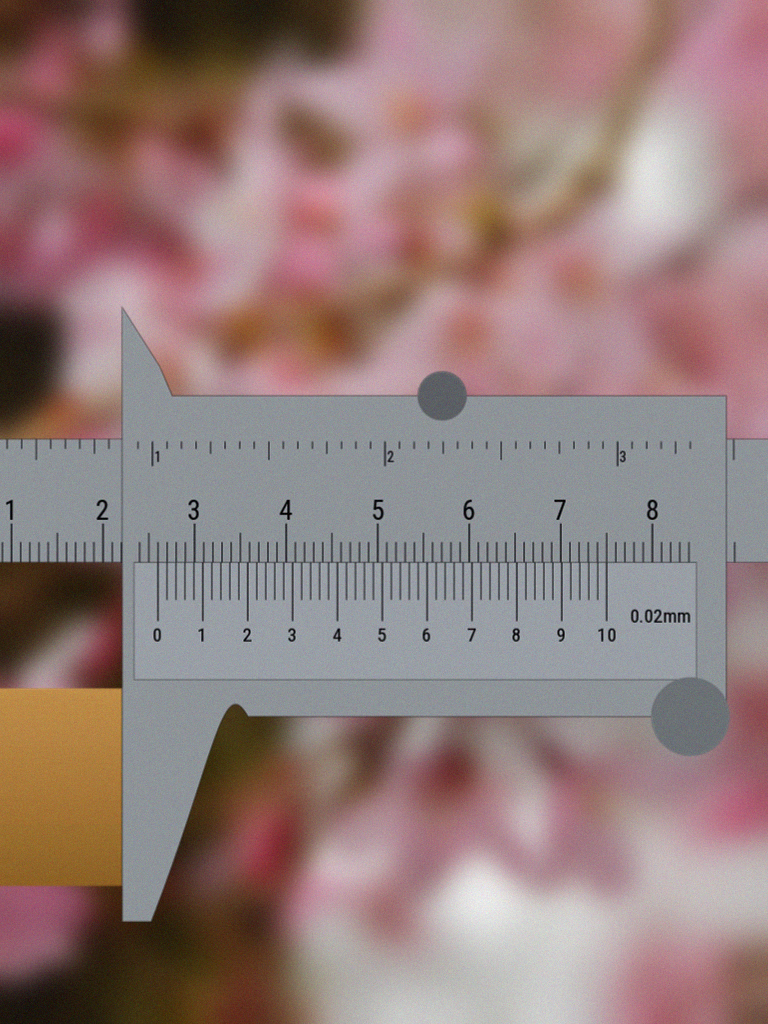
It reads 26.0 mm
